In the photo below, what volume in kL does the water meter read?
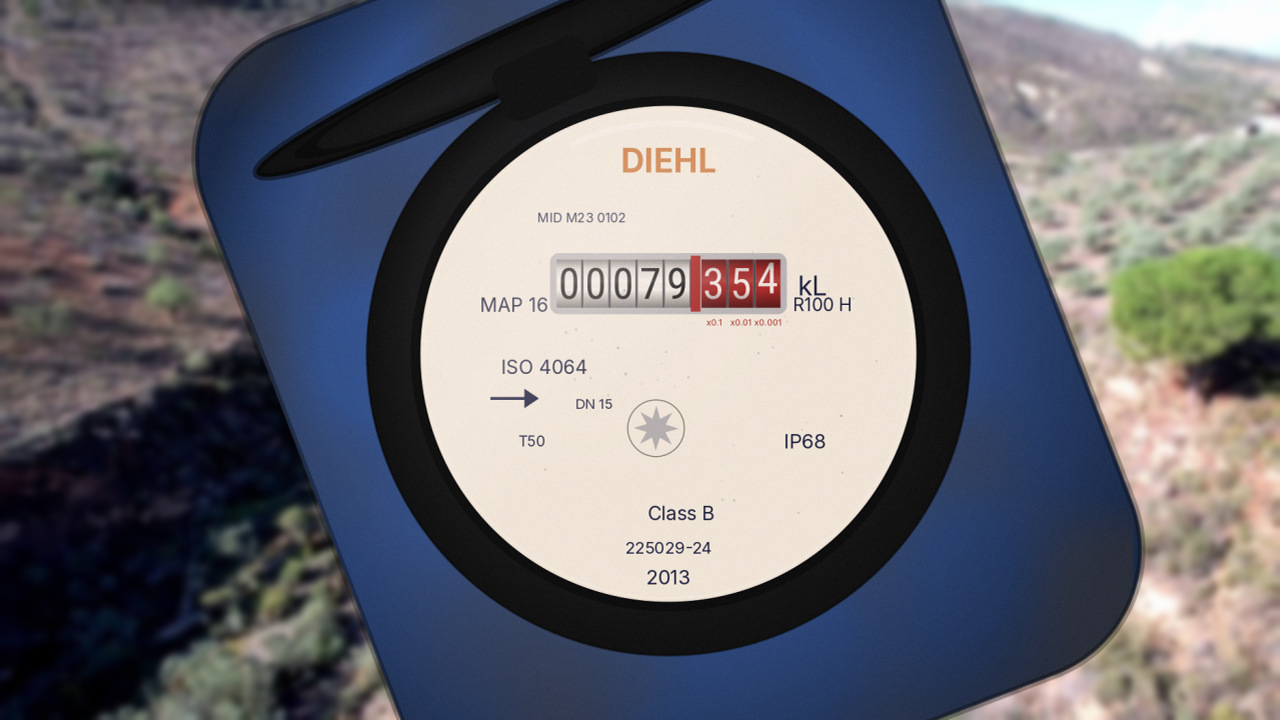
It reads 79.354 kL
